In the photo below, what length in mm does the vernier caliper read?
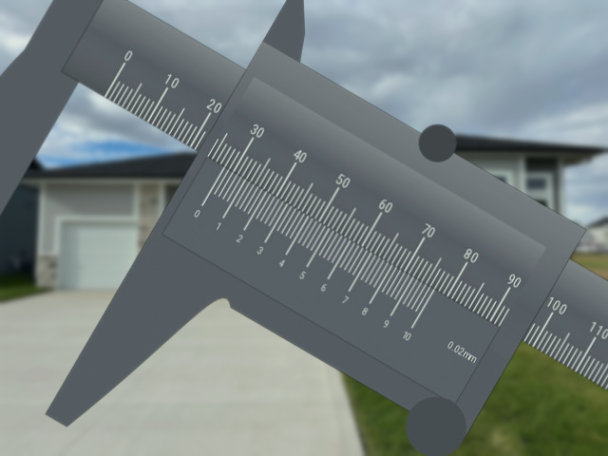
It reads 28.0 mm
